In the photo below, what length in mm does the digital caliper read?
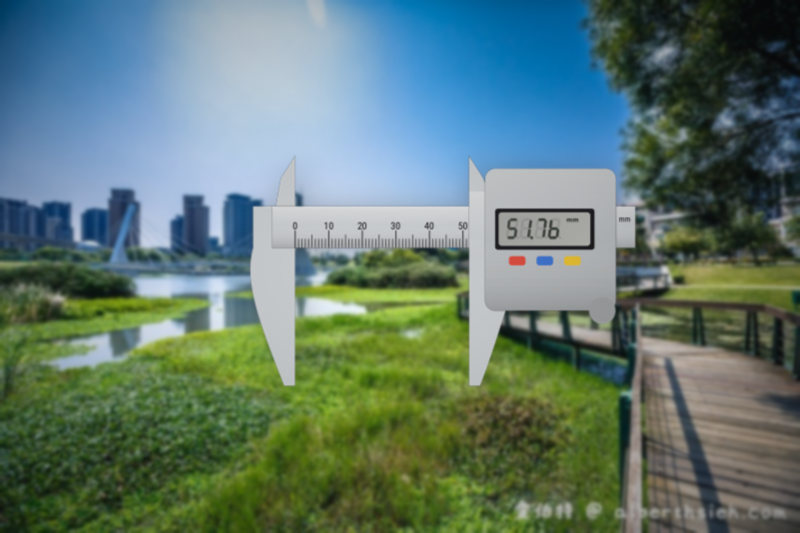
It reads 51.76 mm
